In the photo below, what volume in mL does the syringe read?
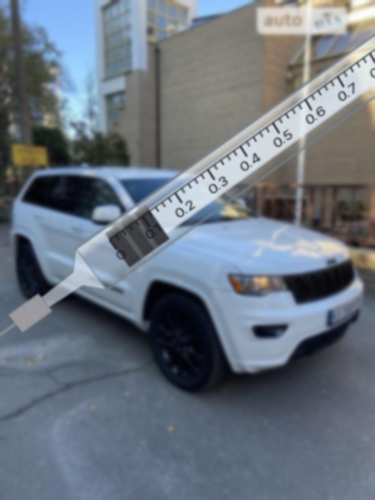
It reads 0 mL
